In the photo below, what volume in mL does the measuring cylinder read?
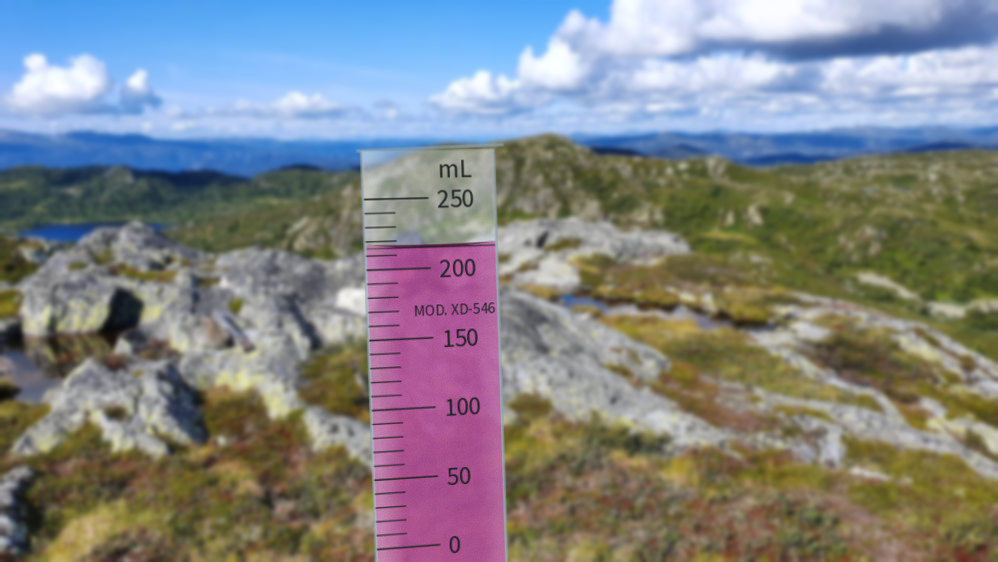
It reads 215 mL
